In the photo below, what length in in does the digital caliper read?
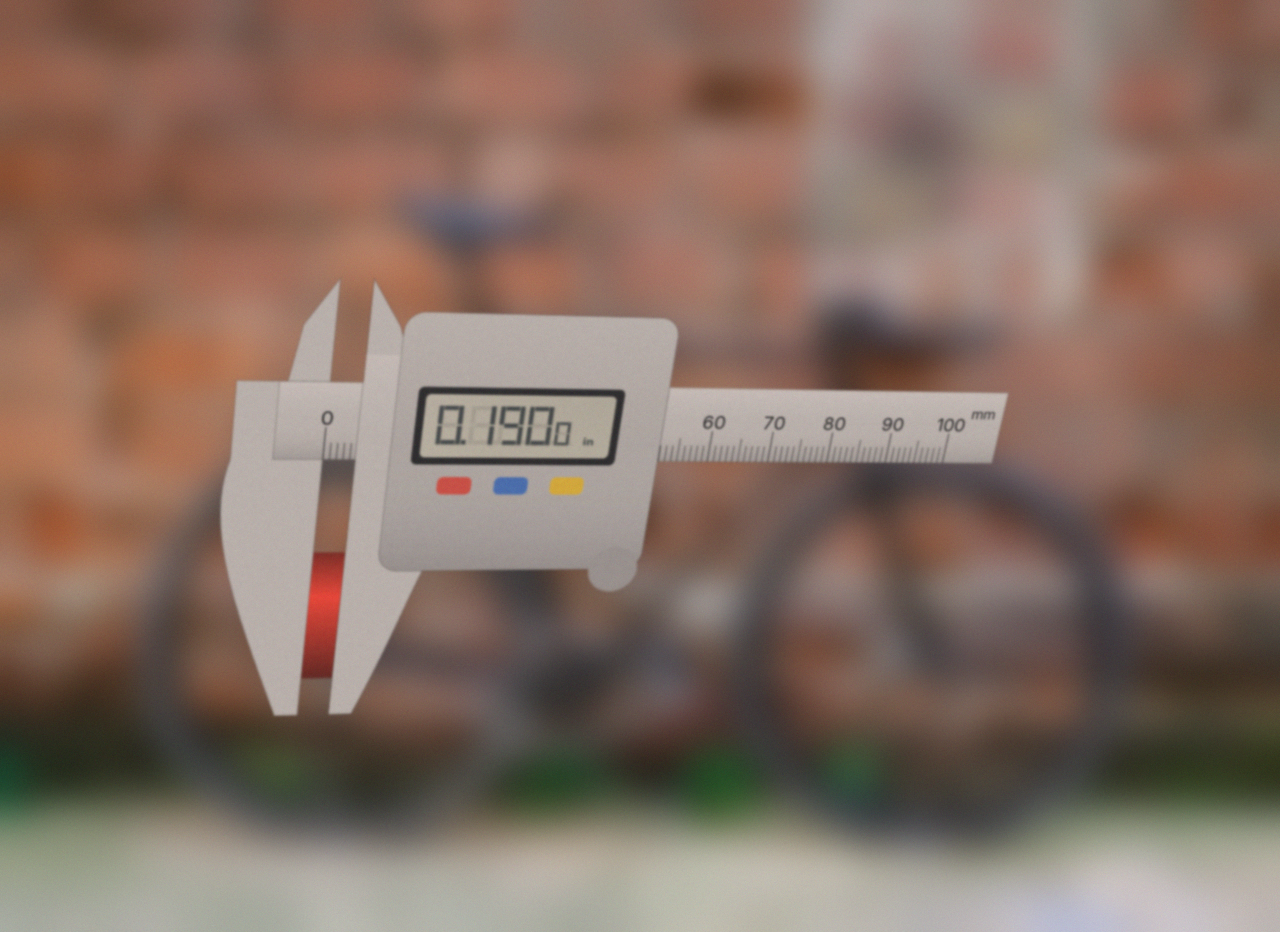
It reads 0.1900 in
